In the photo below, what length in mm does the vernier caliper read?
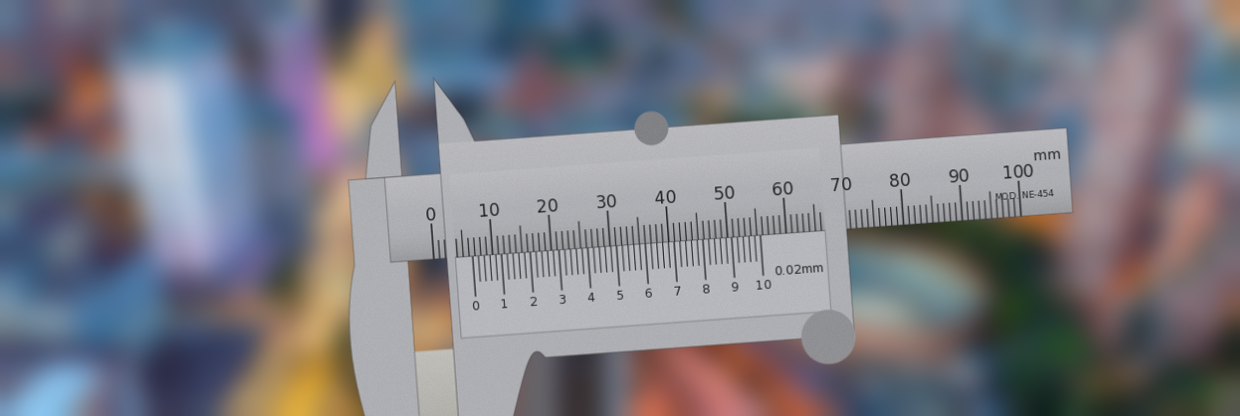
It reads 6.6 mm
